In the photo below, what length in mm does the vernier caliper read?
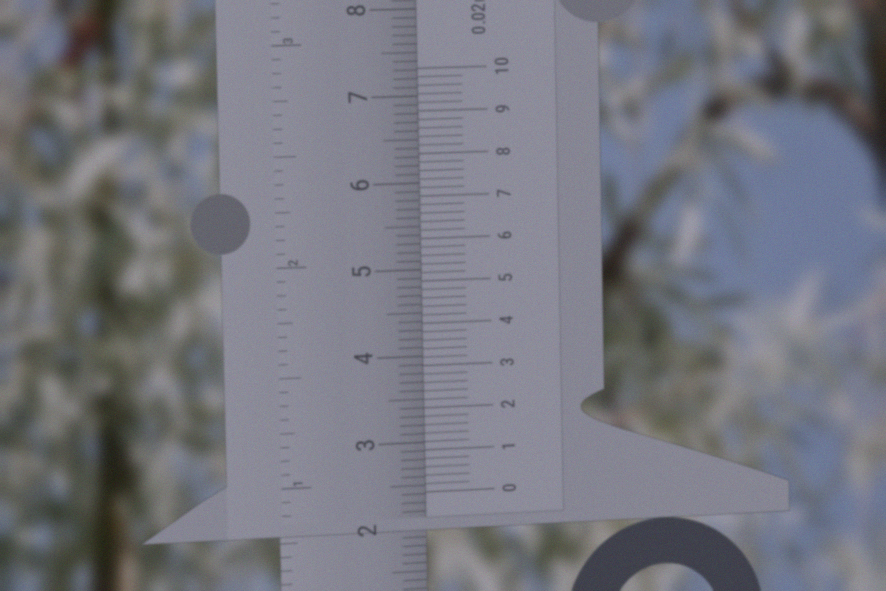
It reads 24.2 mm
